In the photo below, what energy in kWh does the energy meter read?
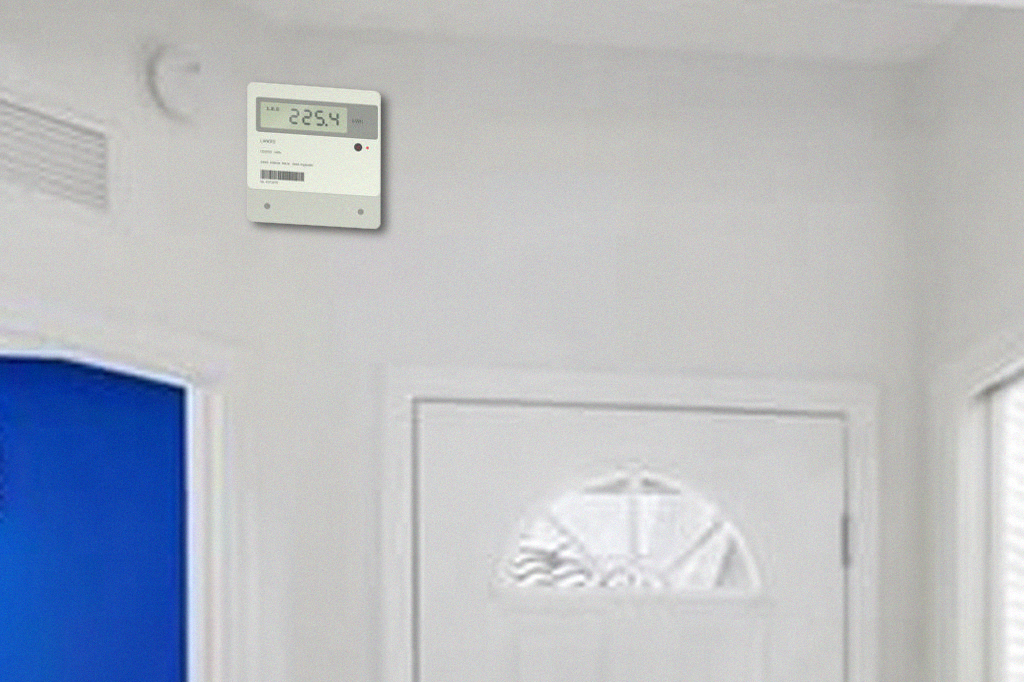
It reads 225.4 kWh
